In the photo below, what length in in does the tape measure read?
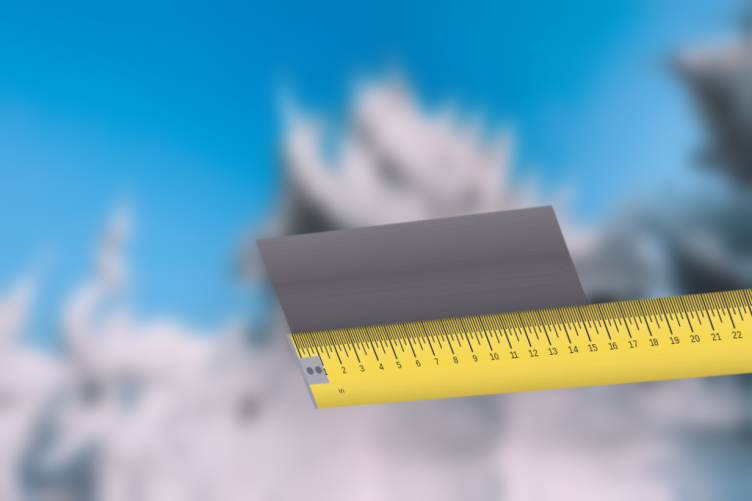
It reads 15.5 in
